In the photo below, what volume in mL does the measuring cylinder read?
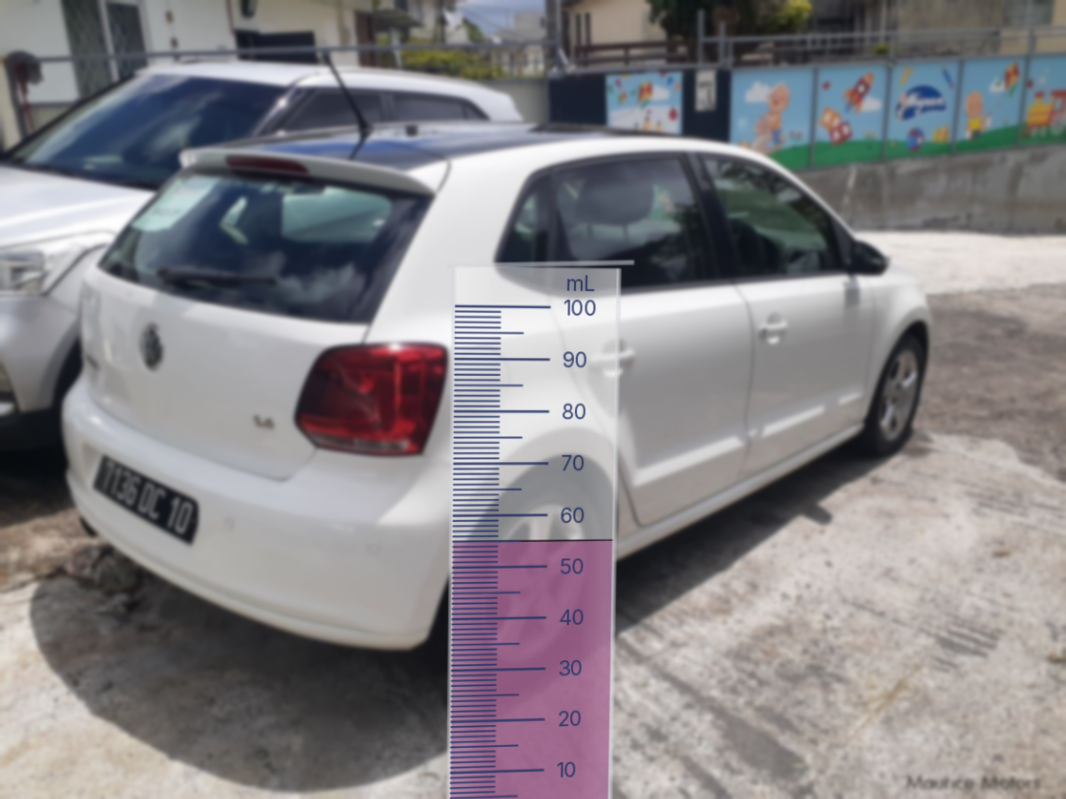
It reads 55 mL
